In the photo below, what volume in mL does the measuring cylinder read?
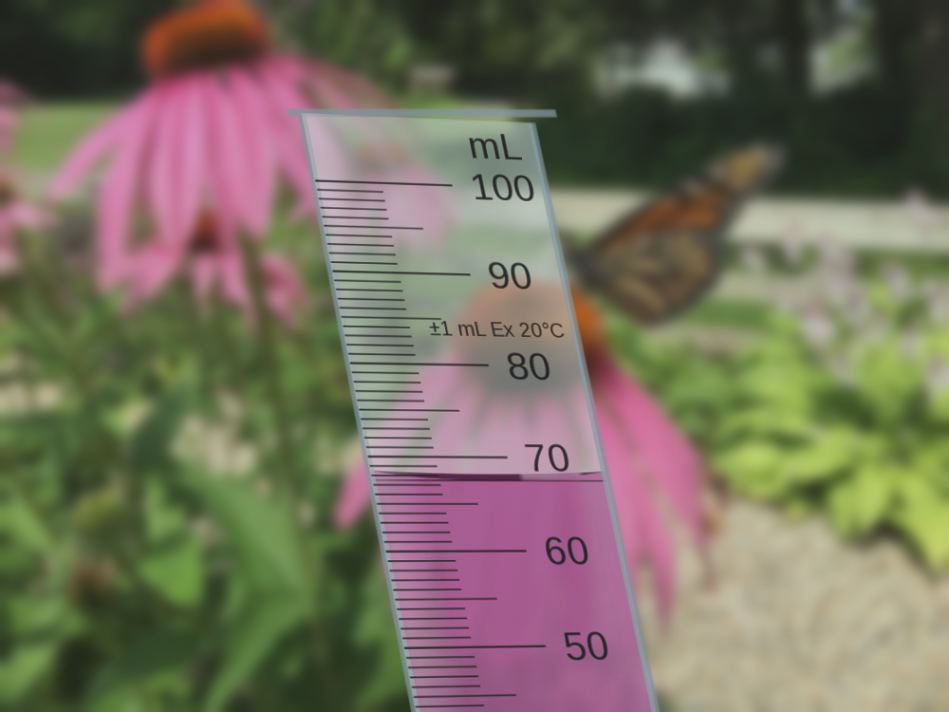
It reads 67.5 mL
